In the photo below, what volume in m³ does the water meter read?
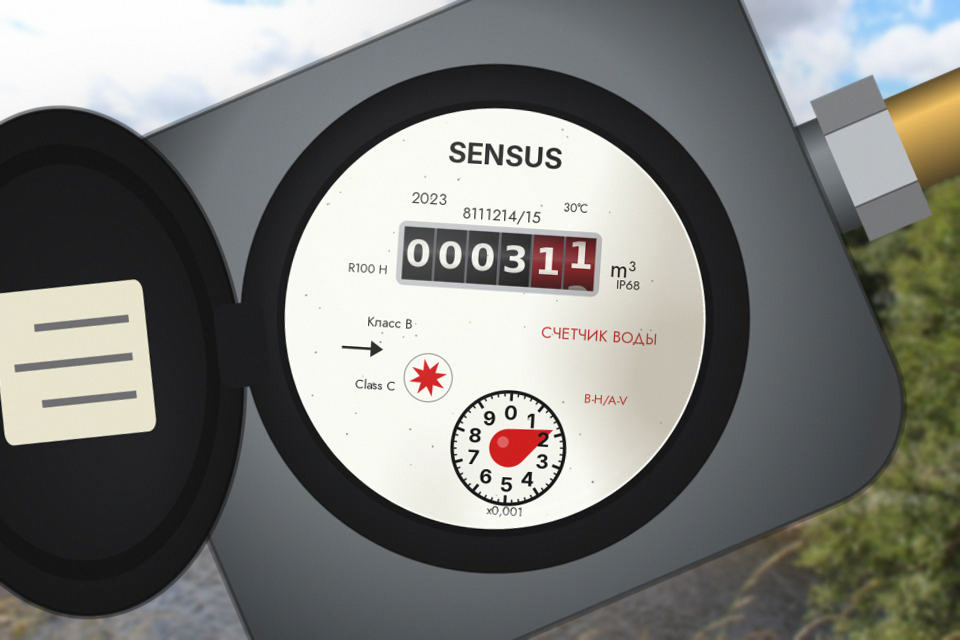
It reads 3.111 m³
